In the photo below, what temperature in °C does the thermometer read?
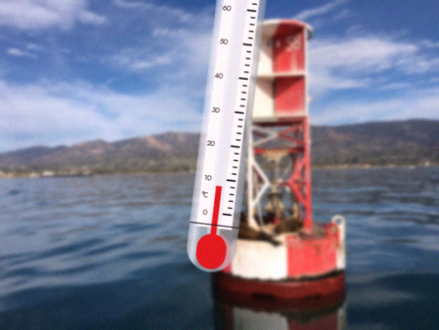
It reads 8 °C
